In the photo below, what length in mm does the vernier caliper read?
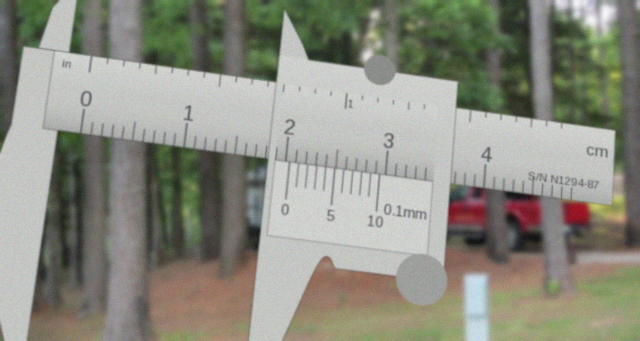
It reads 20.4 mm
